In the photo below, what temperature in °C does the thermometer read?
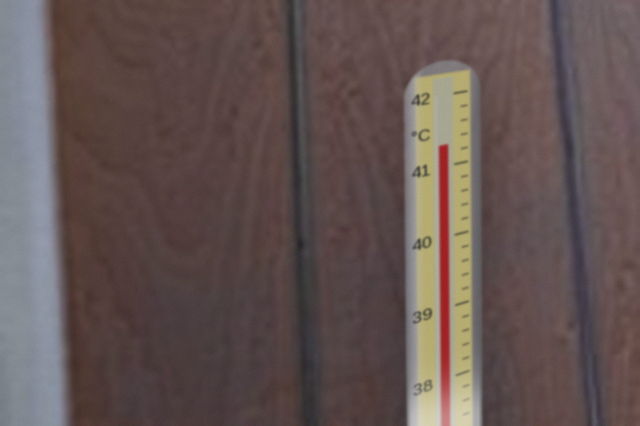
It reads 41.3 °C
